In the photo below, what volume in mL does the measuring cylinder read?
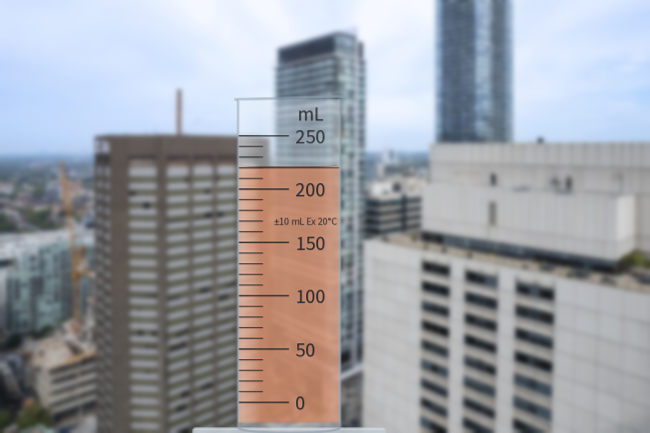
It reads 220 mL
